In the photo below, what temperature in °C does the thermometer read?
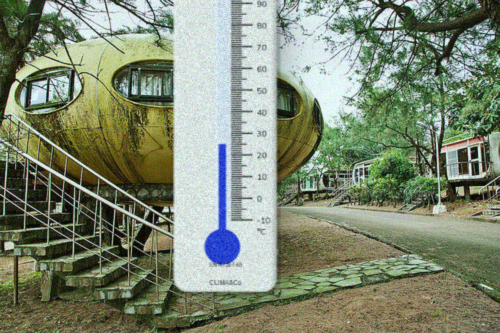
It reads 25 °C
